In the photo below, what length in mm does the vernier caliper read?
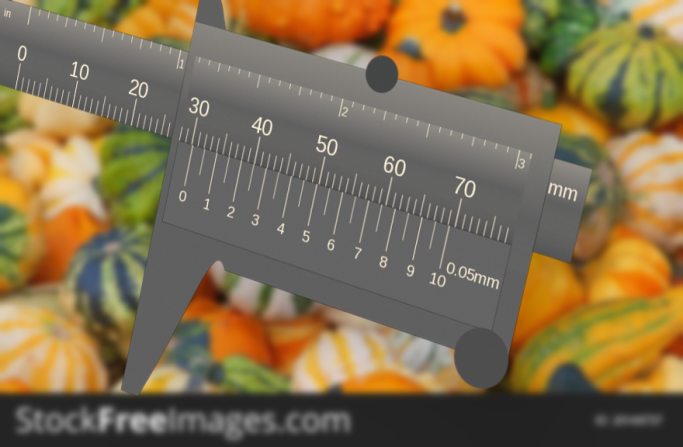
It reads 30.2 mm
